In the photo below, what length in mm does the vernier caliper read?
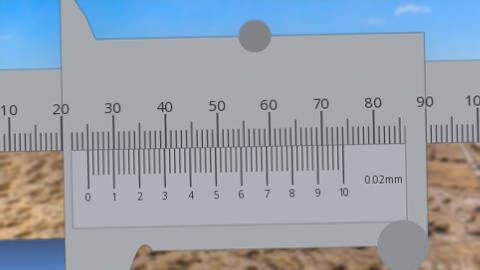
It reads 25.0 mm
